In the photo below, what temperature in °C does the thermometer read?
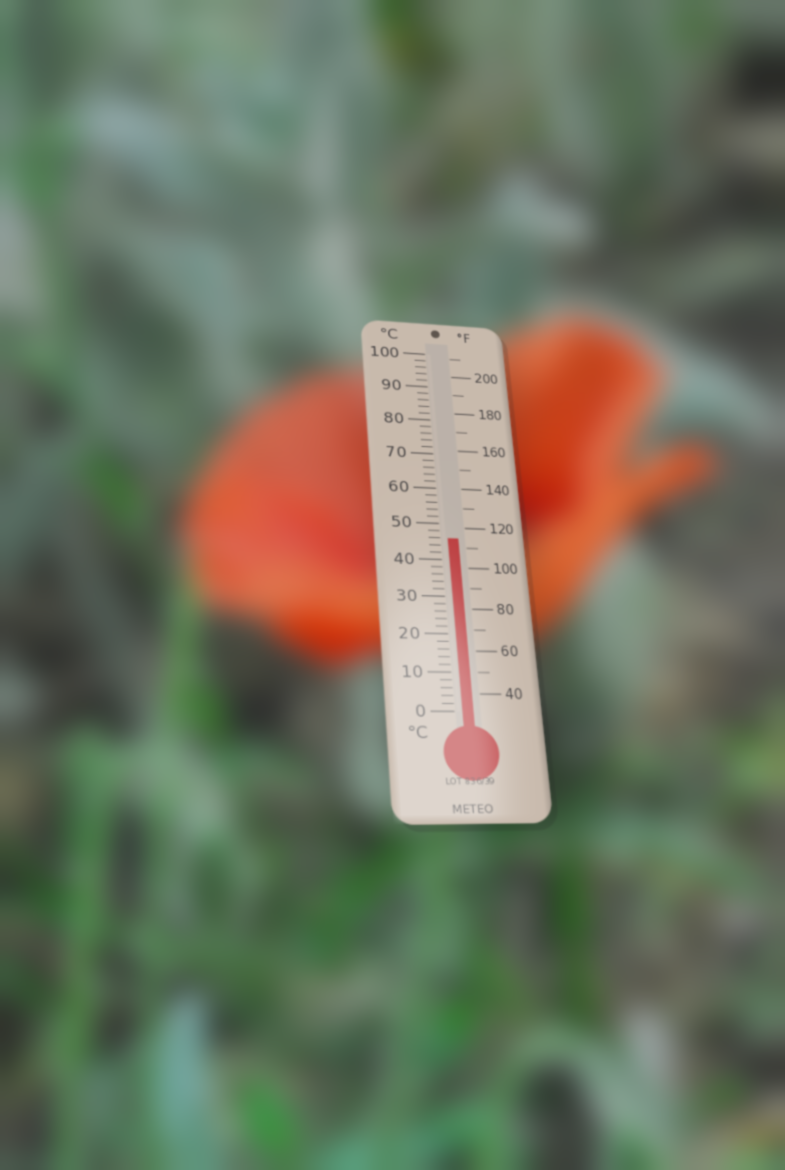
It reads 46 °C
